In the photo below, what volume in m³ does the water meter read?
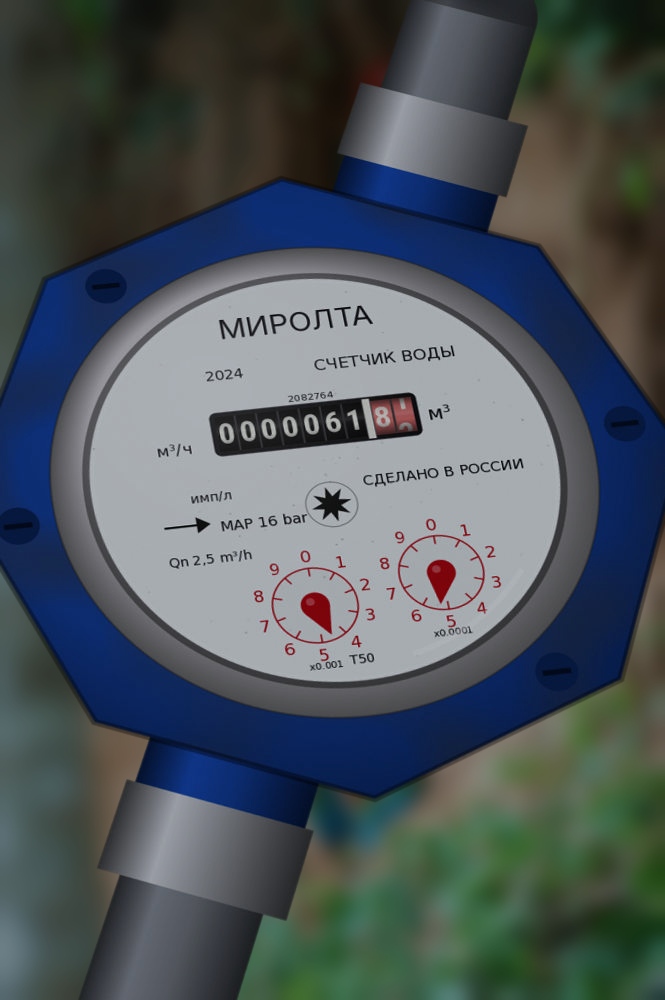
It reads 61.8145 m³
